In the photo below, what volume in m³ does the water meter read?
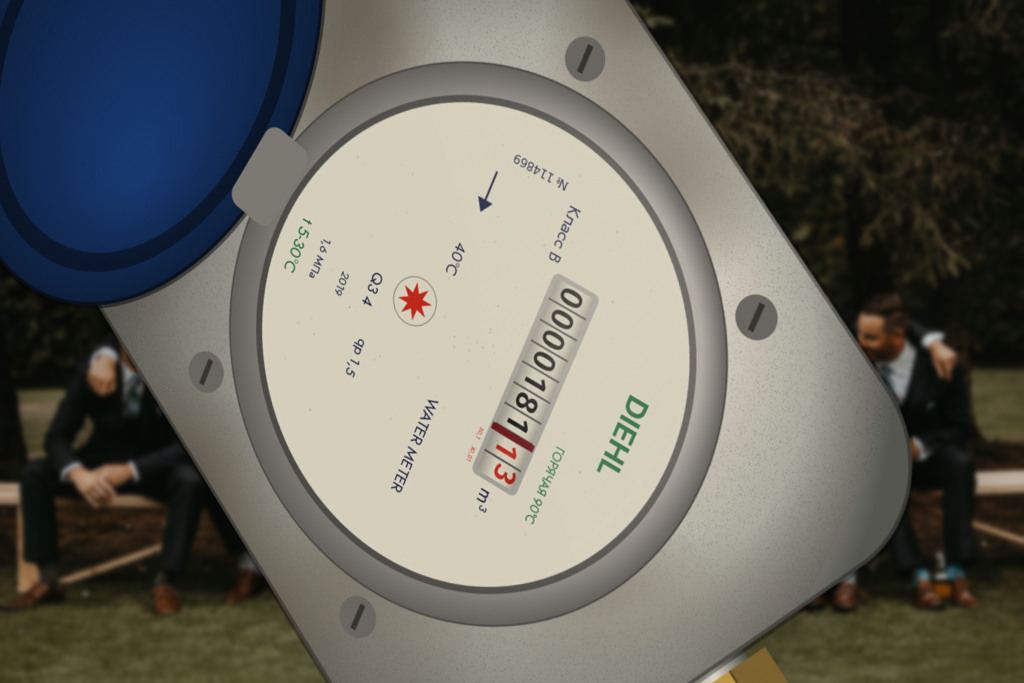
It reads 181.13 m³
